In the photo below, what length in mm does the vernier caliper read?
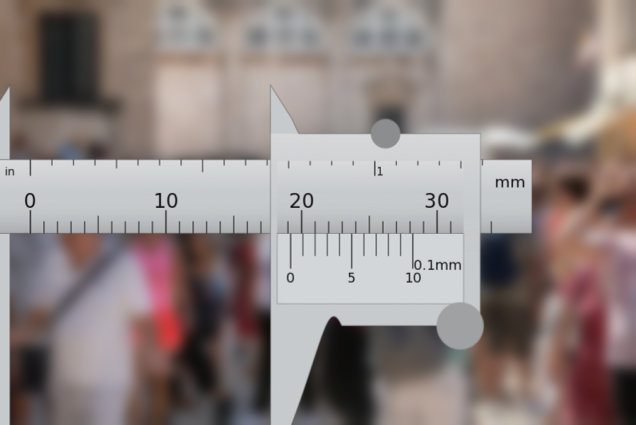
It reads 19.2 mm
